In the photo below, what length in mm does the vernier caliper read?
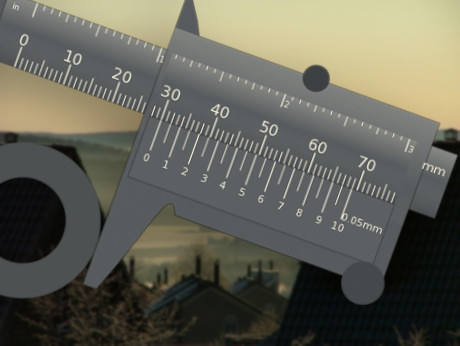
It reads 30.0 mm
